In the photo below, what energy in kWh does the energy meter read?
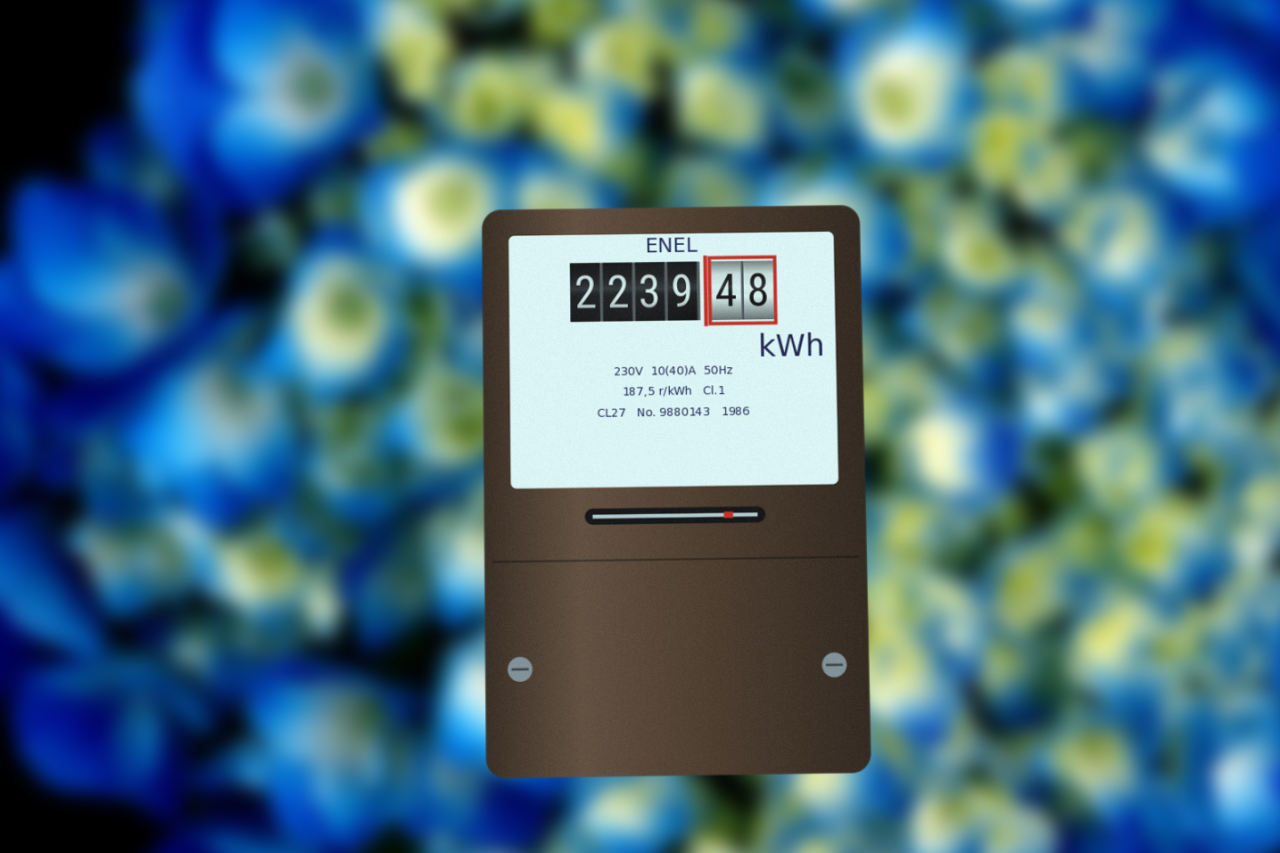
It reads 2239.48 kWh
